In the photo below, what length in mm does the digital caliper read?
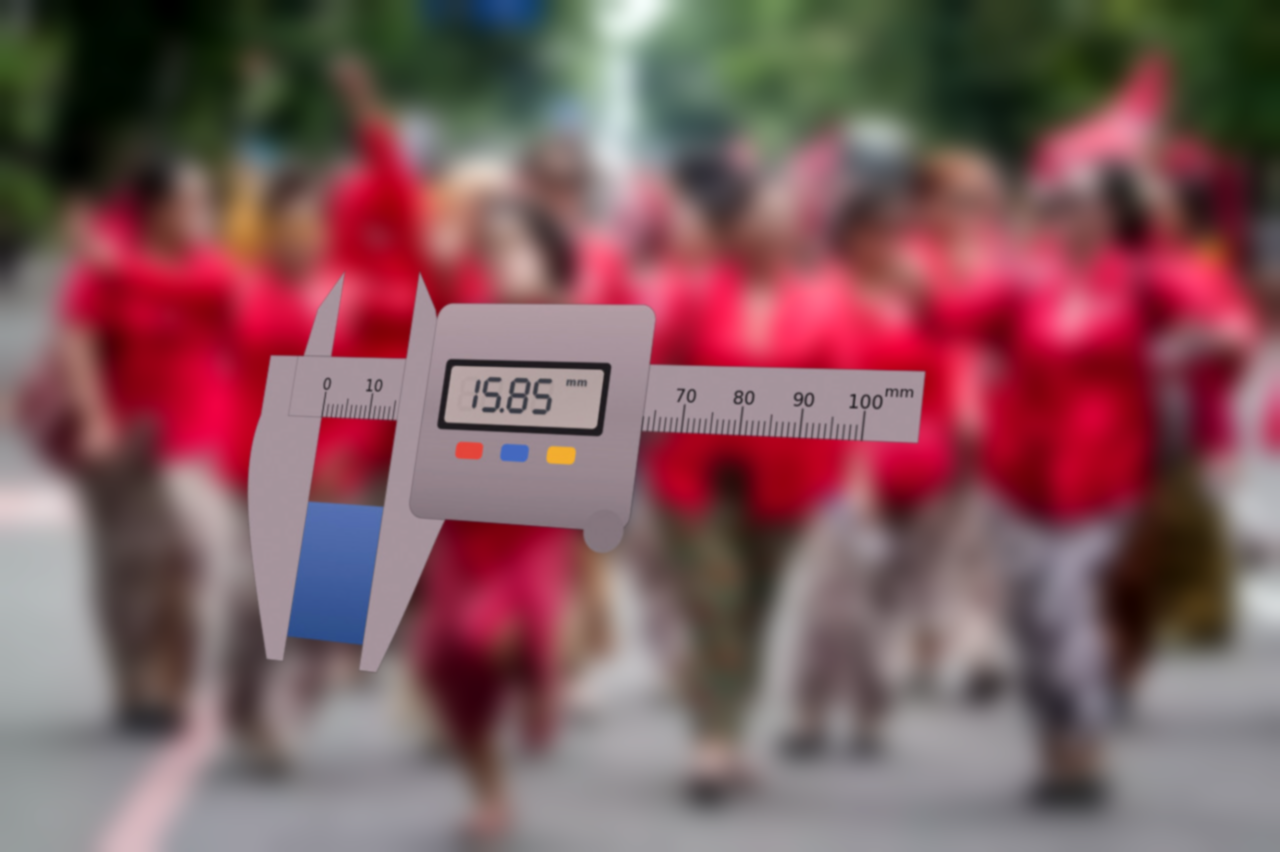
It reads 15.85 mm
